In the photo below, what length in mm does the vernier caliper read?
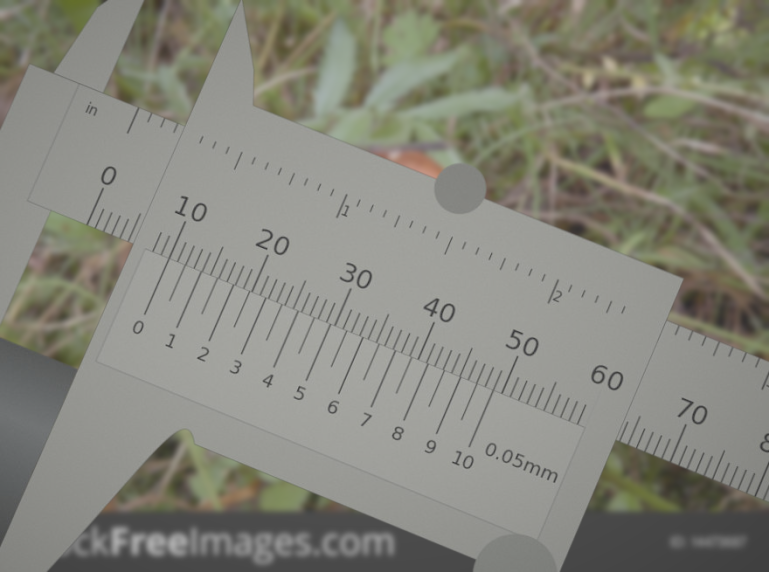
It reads 10.0 mm
